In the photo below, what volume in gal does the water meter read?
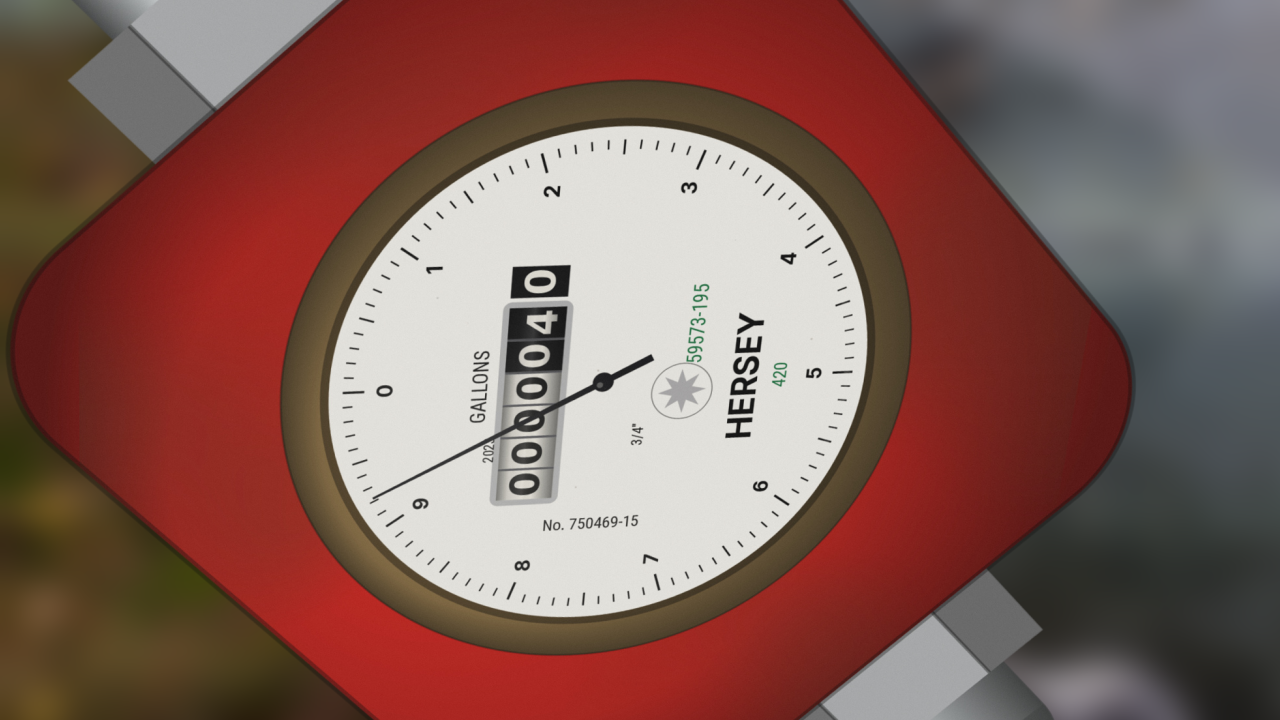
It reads 39.2 gal
